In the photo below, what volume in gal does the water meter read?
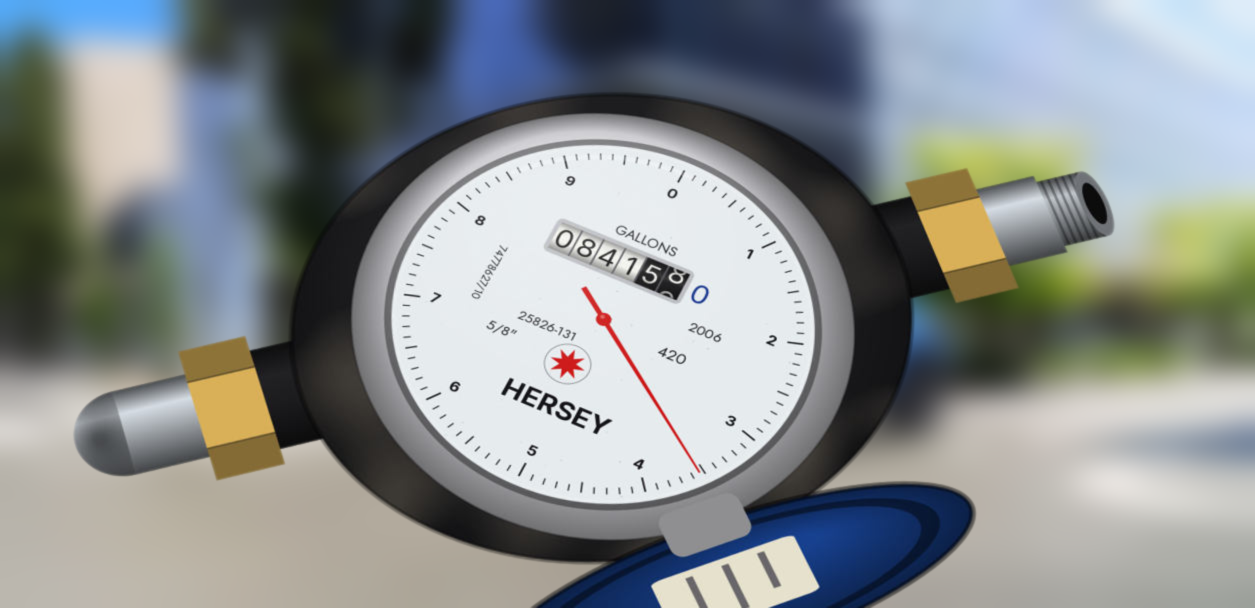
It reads 841583.5 gal
